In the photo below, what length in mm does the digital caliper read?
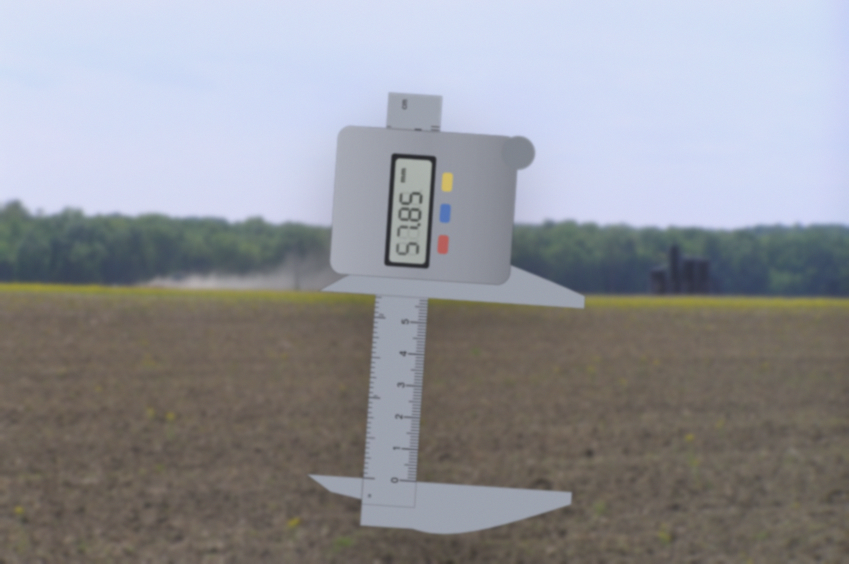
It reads 57.85 mm
